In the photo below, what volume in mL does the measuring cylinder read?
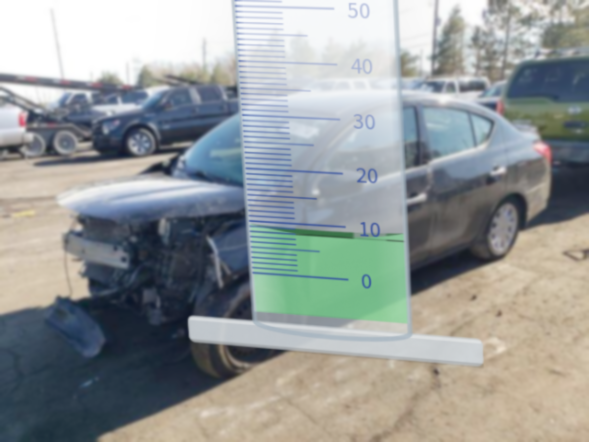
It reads 8 mL
